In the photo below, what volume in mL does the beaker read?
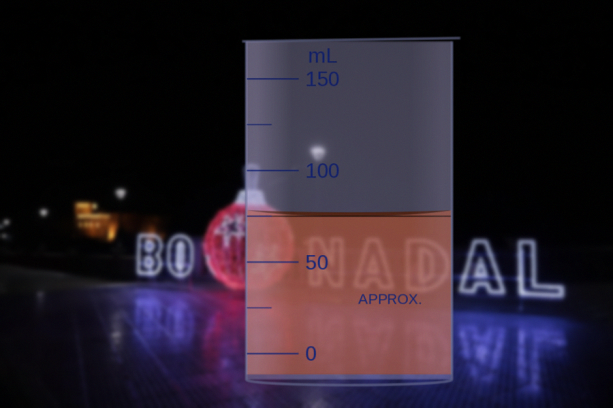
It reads 75 mL
